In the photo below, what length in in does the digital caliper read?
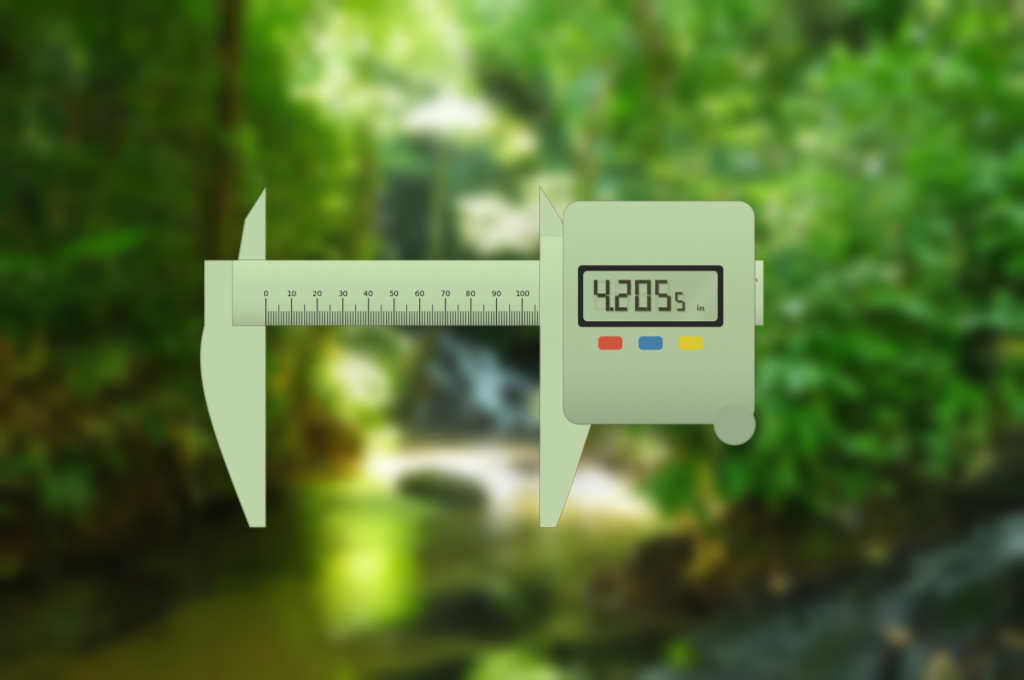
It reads 4.2055 in
